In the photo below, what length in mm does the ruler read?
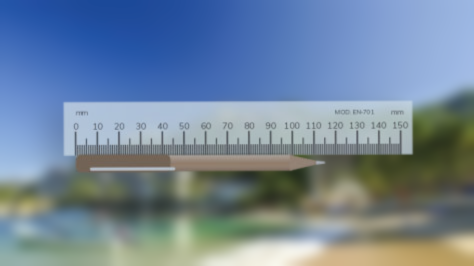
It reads 115 mm
